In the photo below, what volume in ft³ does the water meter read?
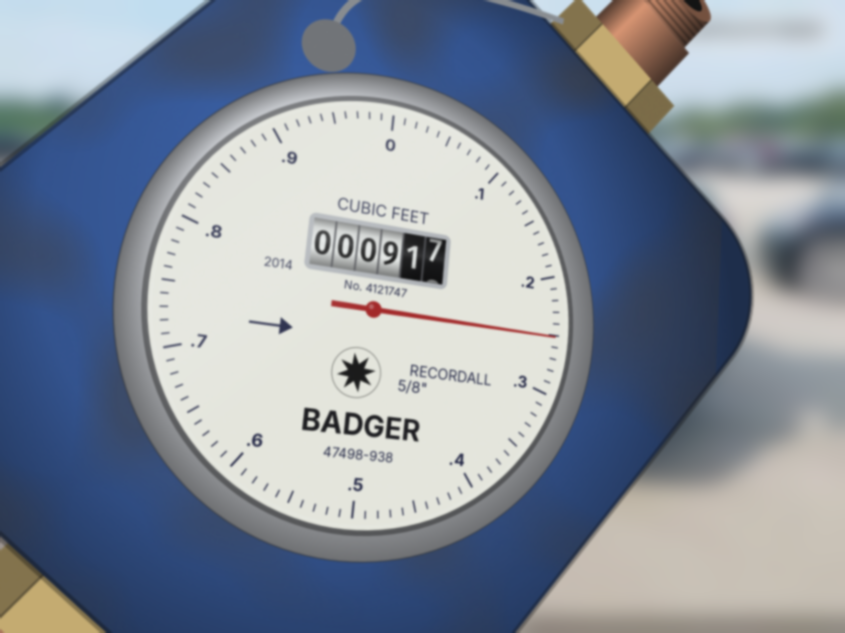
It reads 917.25 ft³
